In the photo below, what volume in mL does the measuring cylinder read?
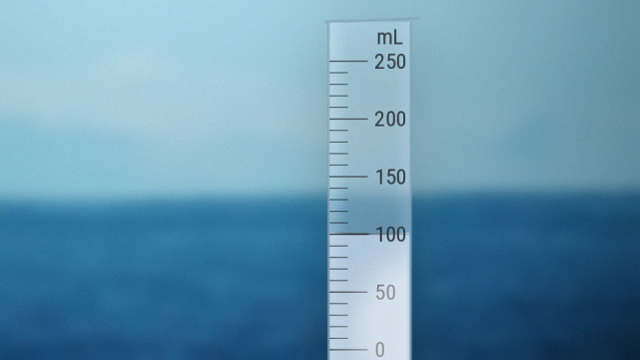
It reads 100 mL
